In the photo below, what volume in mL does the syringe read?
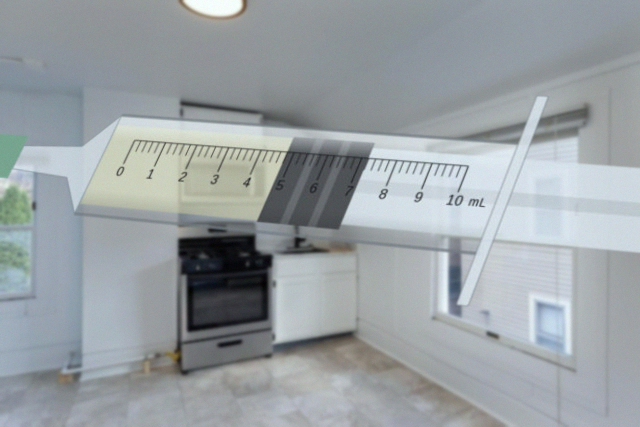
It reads 4.8 mL
